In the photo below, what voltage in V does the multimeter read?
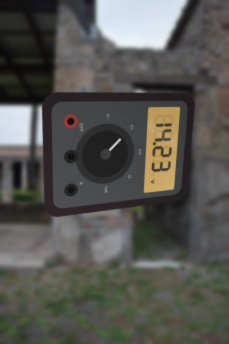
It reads 14.23 V
